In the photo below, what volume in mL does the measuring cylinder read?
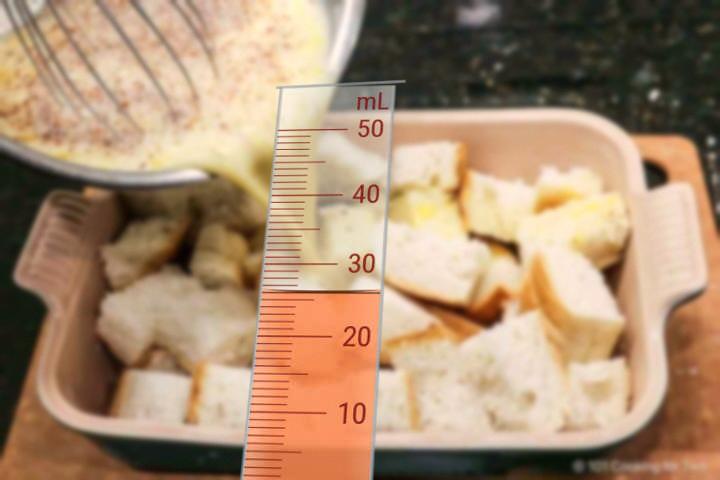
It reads 26 mL
